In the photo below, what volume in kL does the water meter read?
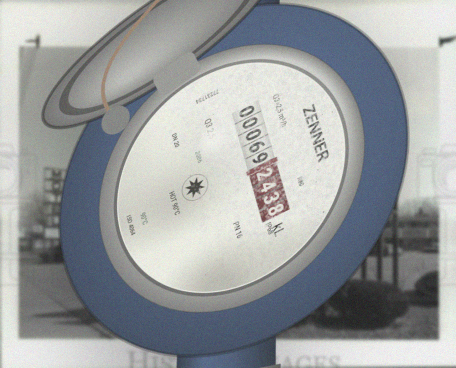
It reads 69.2438 kL
